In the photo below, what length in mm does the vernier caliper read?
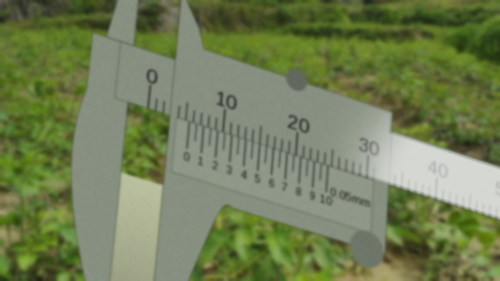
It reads 5.5 mm
